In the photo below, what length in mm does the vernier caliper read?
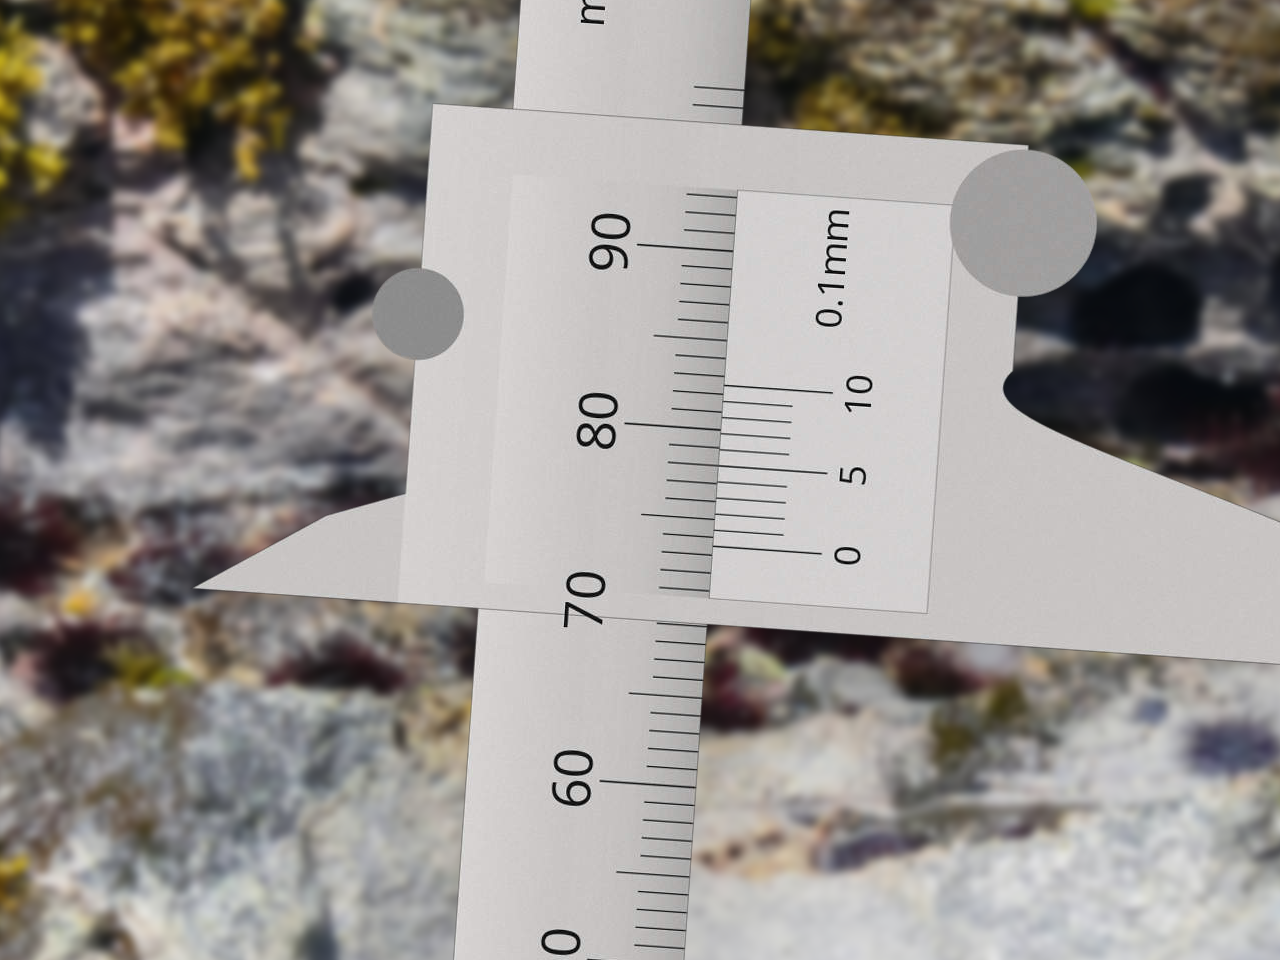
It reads 73.5 mm
